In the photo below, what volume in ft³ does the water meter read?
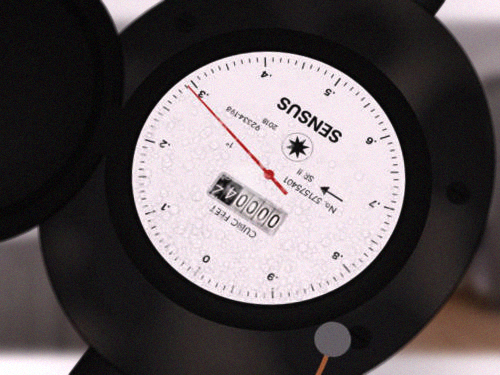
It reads 42.29 ft³
